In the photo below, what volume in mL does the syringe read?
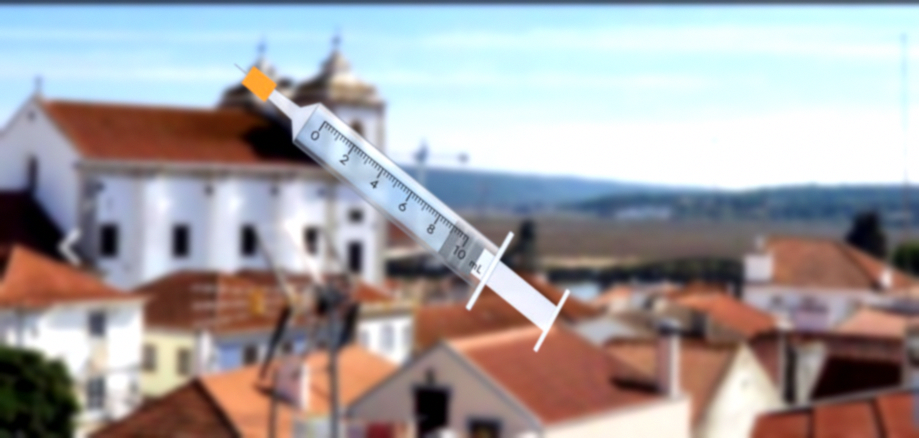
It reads 9 mL
